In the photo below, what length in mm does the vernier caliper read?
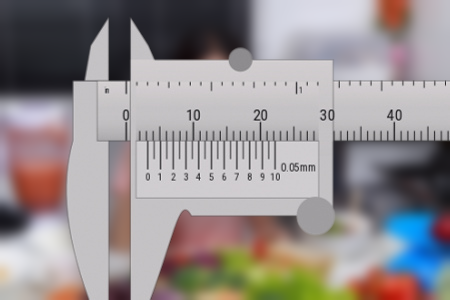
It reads 3.2 mm
